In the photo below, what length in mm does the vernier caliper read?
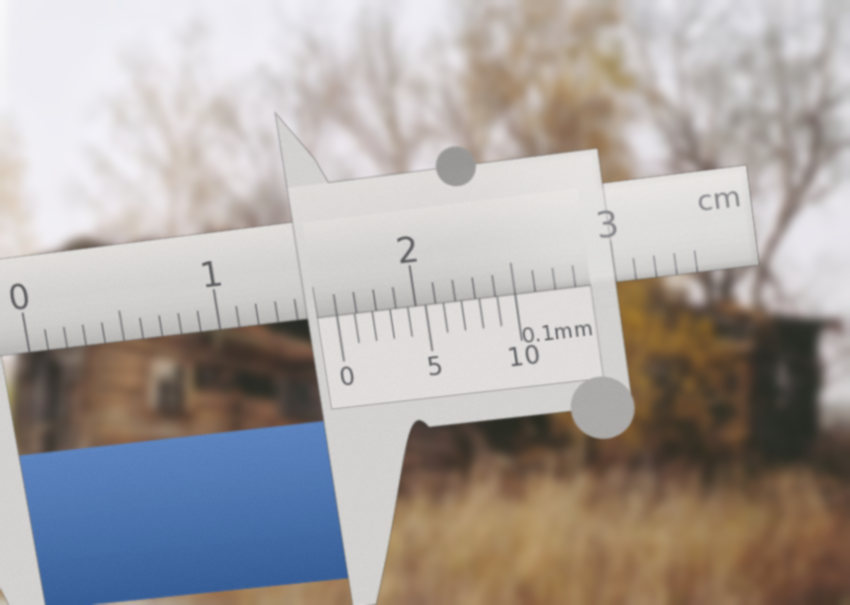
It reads 16.0 mm
